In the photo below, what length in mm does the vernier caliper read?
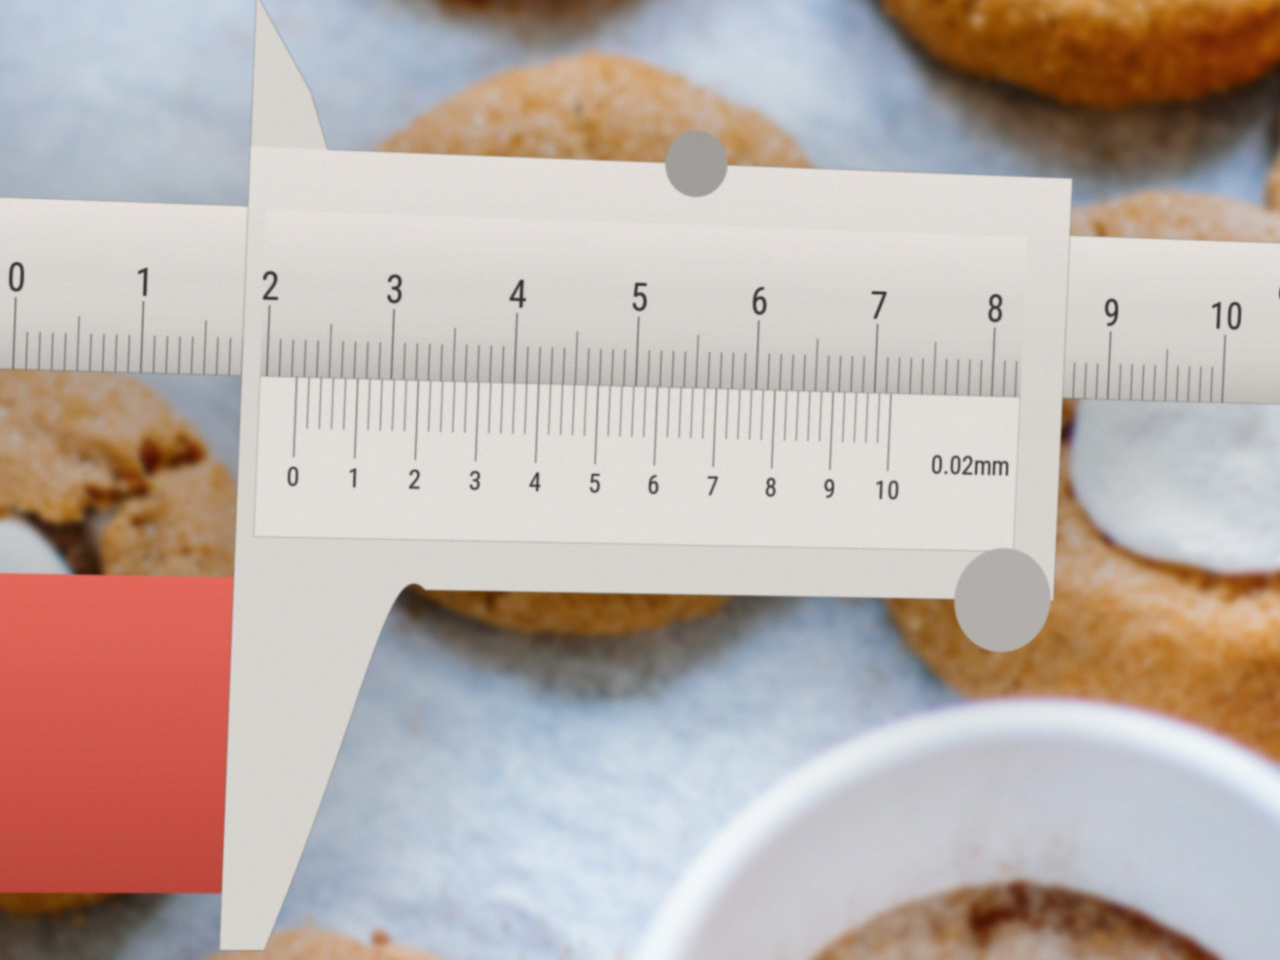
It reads 22.4 mm
